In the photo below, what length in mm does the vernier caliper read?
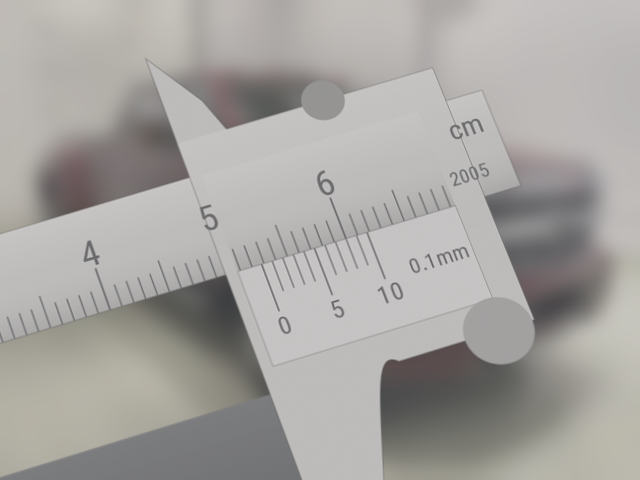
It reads 52.8 mm
